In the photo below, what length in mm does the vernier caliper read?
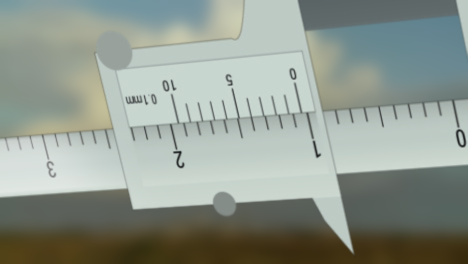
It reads 10.4 mm
